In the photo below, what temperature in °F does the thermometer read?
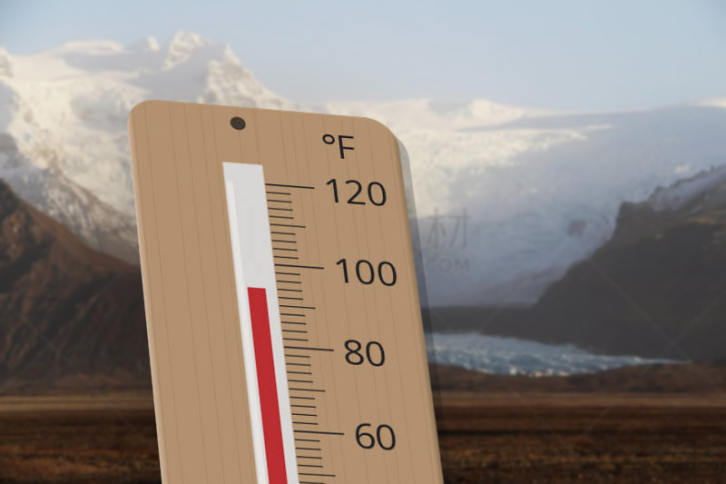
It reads 94 °F
